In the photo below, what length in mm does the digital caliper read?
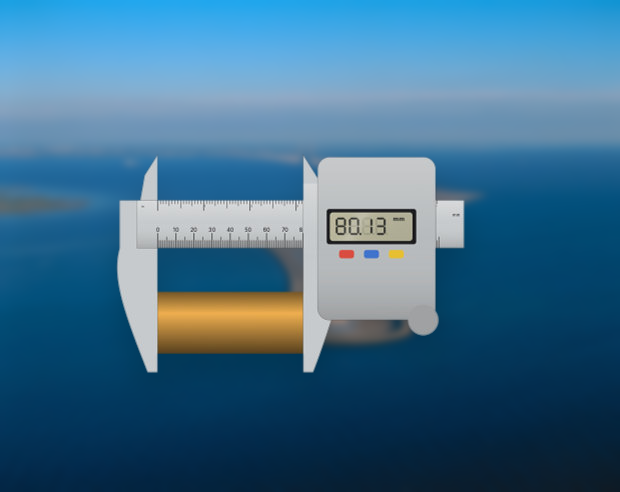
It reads 80.13 mm
